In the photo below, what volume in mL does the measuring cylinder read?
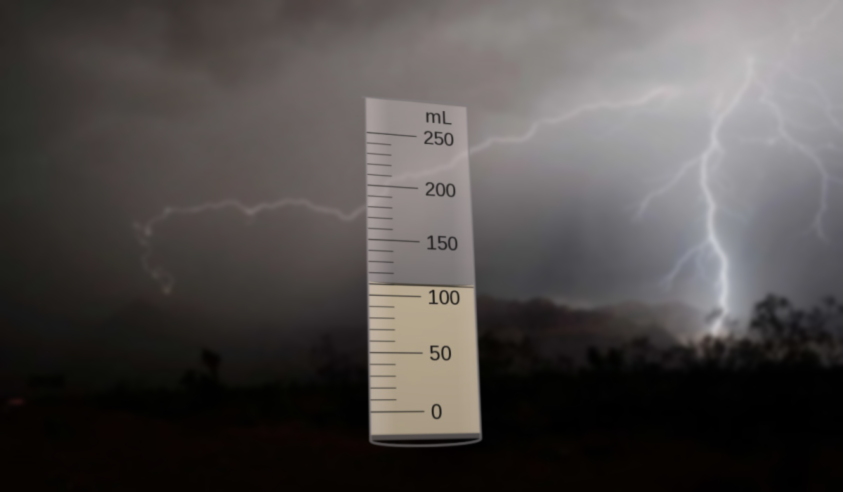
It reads 110 mL
